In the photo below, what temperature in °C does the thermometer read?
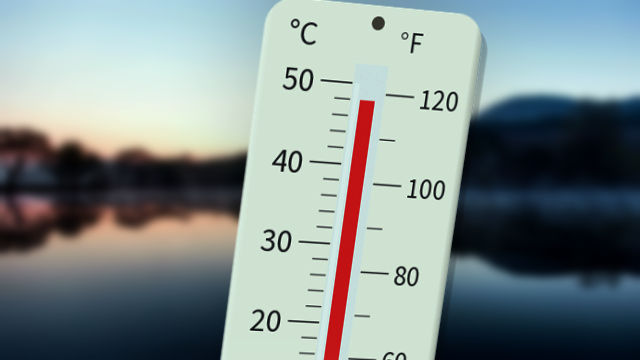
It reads 48 °C
